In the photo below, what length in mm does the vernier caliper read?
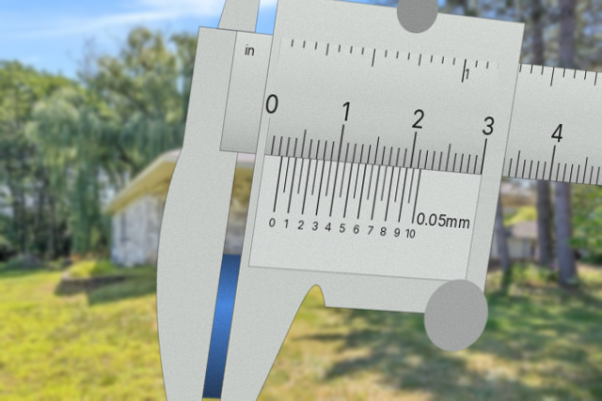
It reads 2.4 mm
